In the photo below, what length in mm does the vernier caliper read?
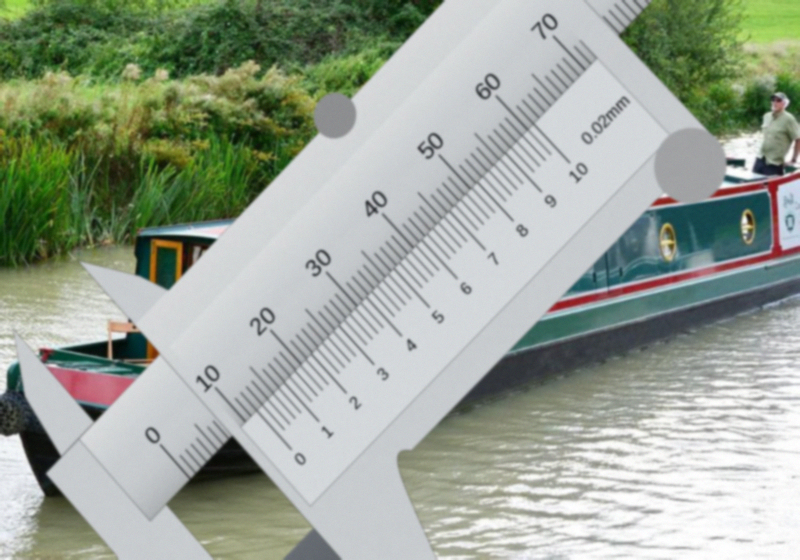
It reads 12.0 mm
